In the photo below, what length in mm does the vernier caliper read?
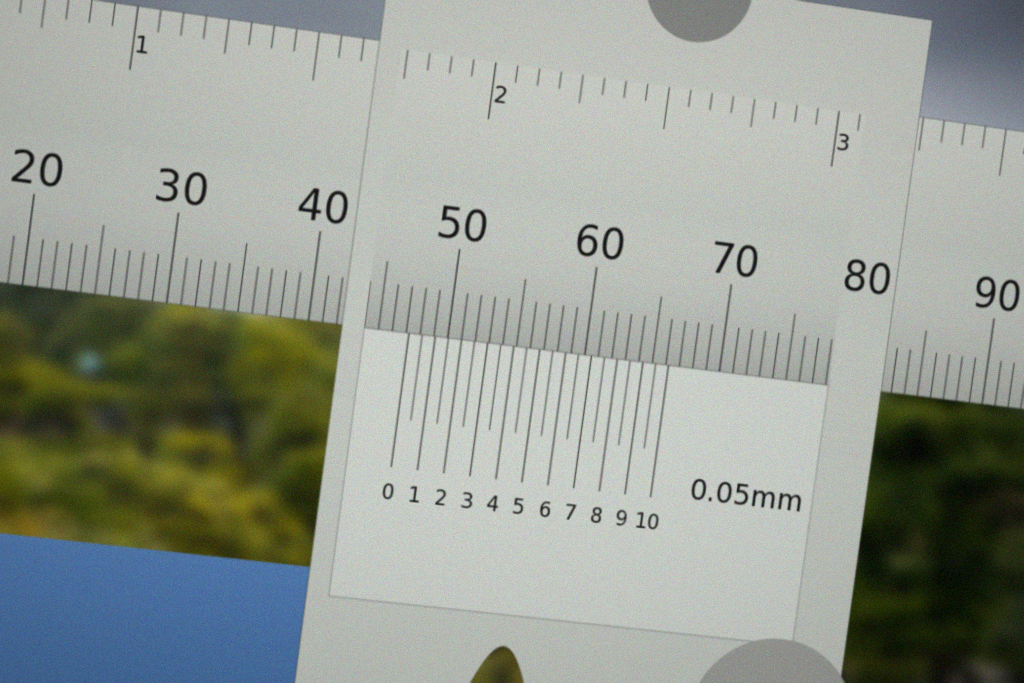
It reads 47.2 mm
